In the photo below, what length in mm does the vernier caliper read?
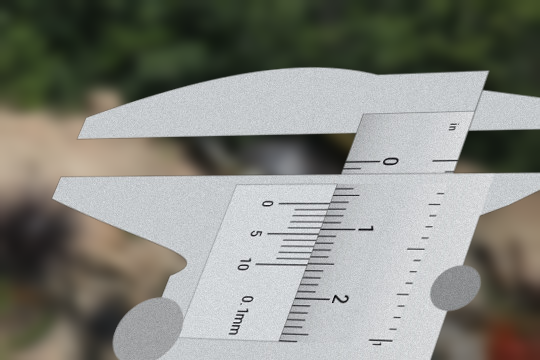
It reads 6.2 mm
